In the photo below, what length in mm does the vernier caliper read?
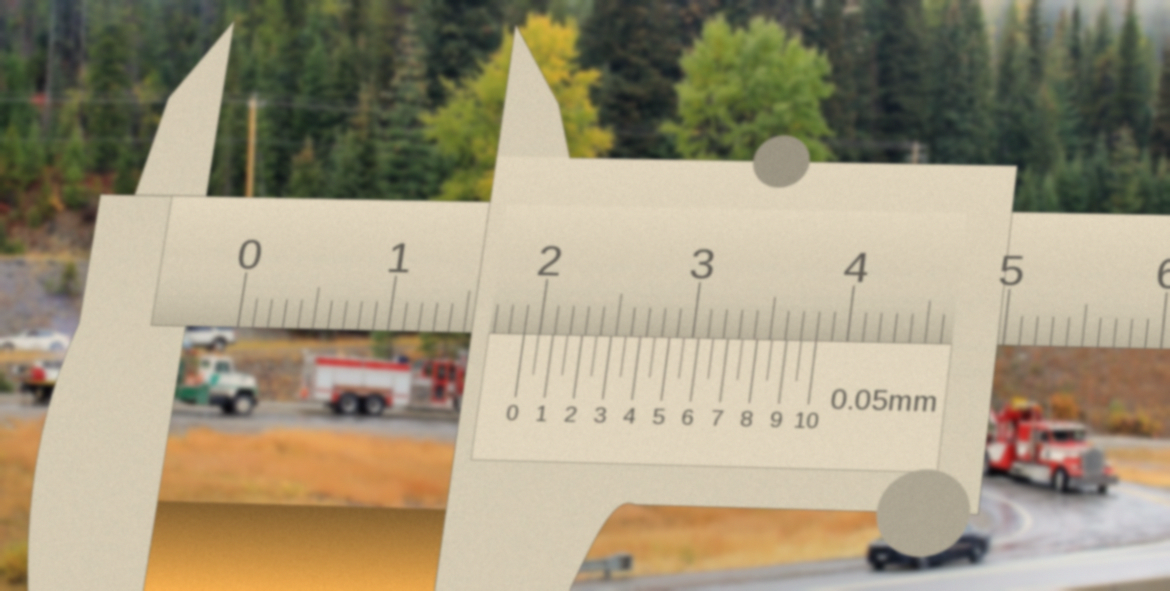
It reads 19.0 mm
